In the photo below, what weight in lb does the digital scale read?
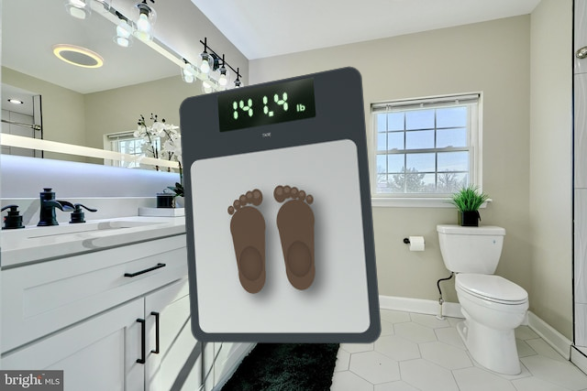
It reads 141.4 lb
